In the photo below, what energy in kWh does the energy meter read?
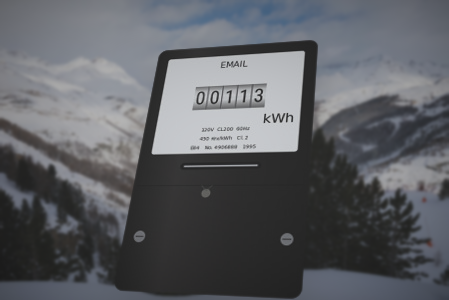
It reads 113 kWh
